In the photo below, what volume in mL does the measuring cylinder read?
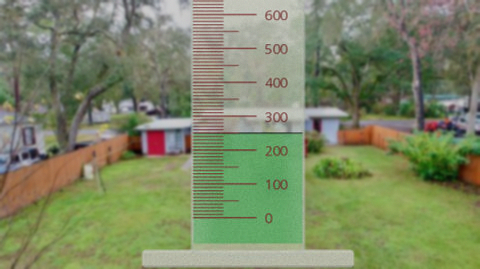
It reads 250 mL
